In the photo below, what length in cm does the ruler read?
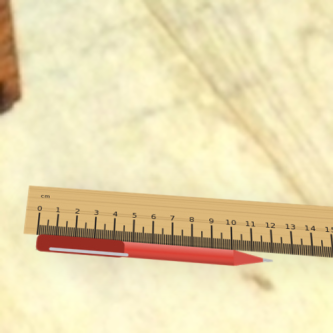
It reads 12 cm
